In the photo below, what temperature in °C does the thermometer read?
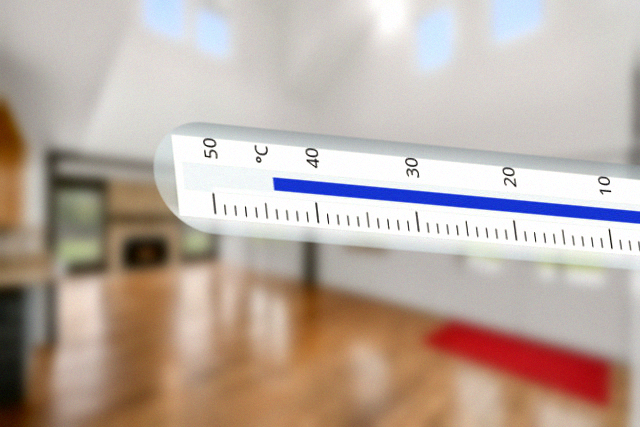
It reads 44 °C
